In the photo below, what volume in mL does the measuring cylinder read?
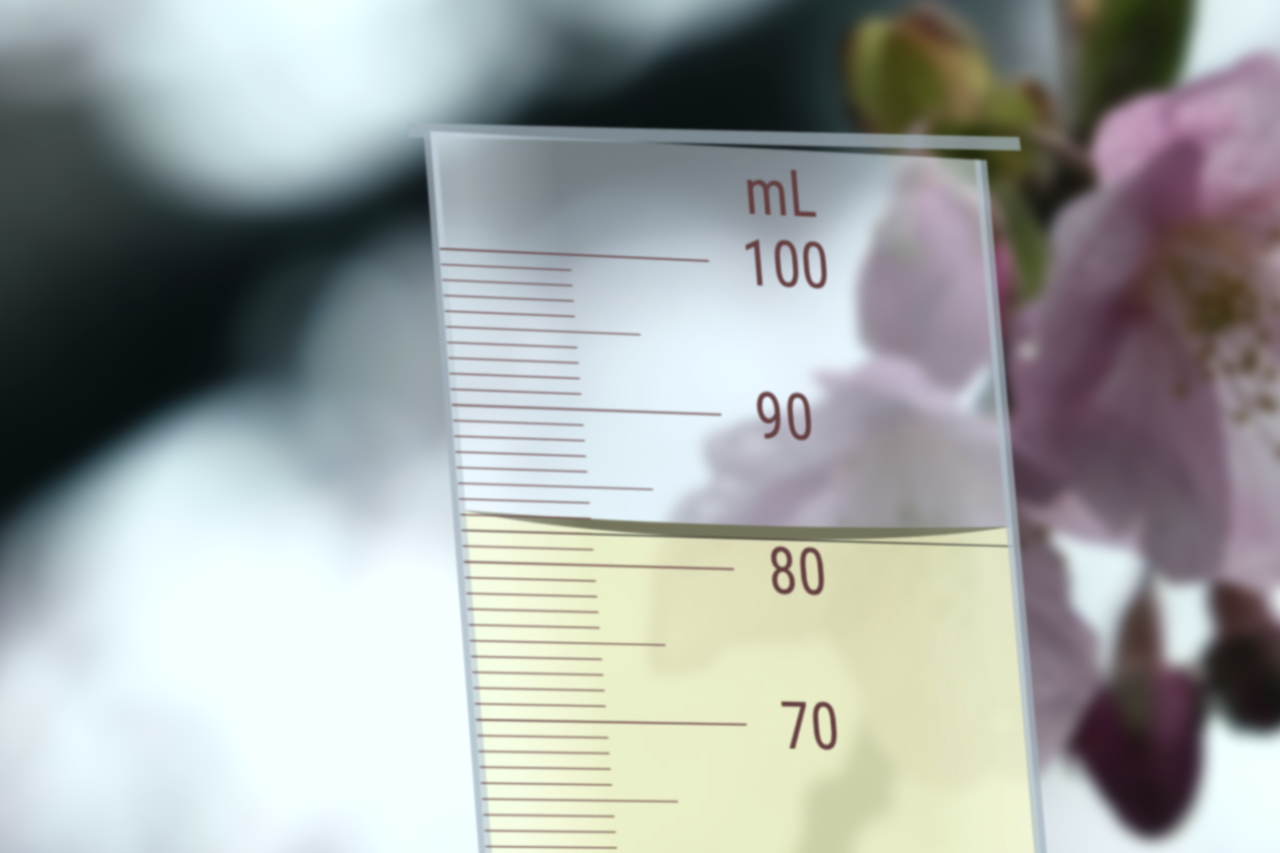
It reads 82 mL
